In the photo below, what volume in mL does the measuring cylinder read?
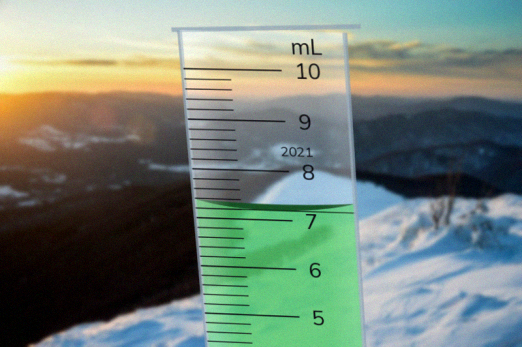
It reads 7.2 mL
